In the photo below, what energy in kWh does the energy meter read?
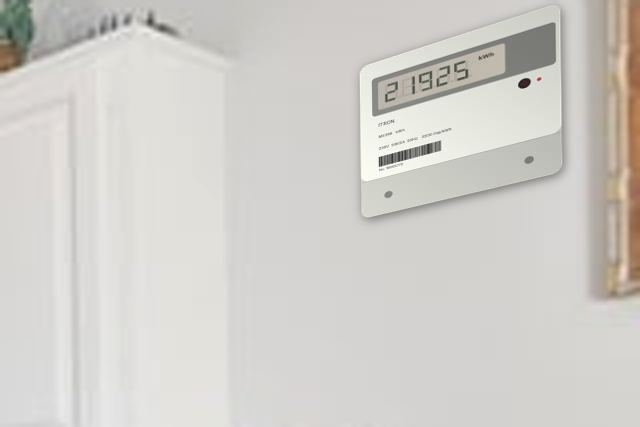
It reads 21925 kWh
